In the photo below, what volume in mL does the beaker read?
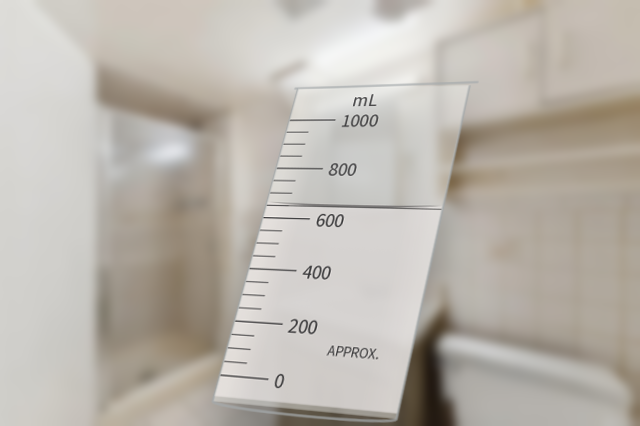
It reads 650 mL
